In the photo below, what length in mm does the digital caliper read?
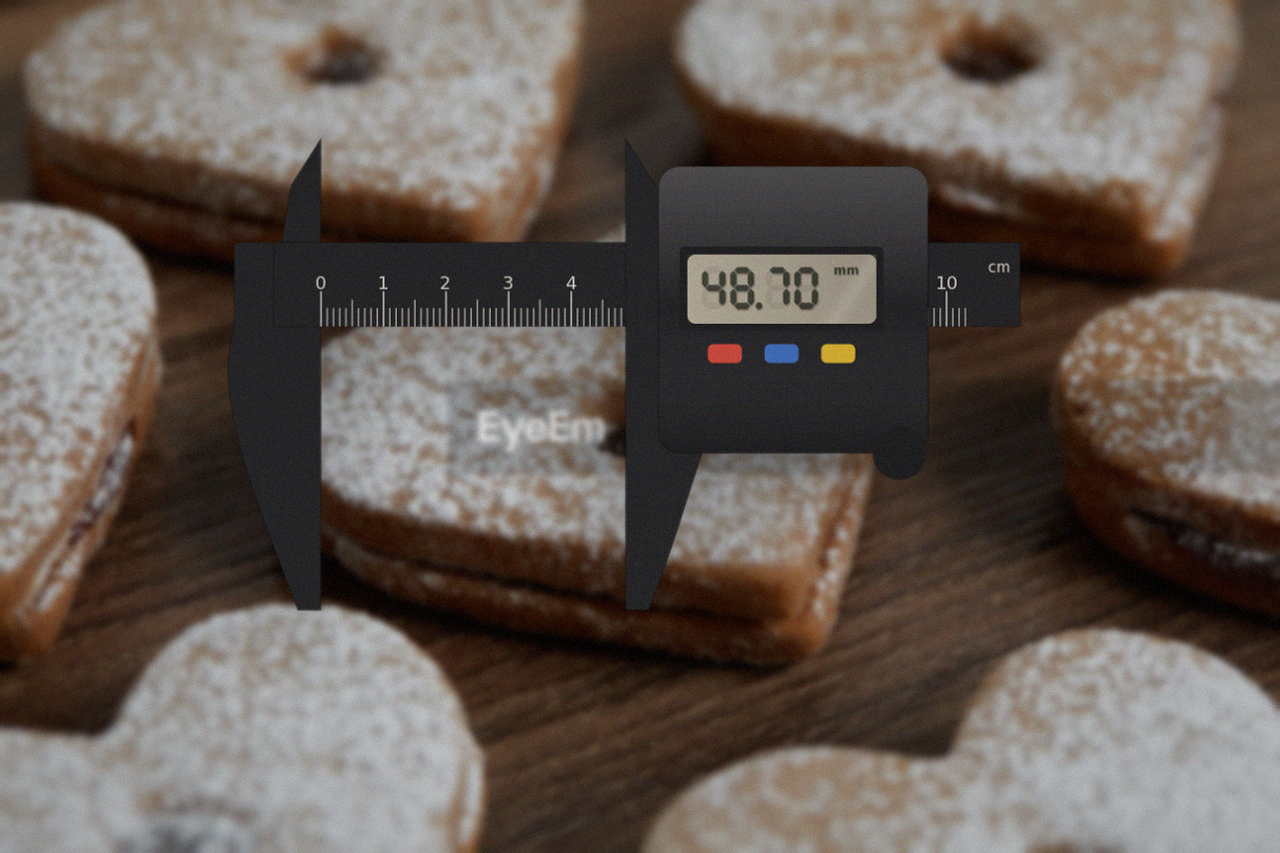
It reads 48.70 mm
